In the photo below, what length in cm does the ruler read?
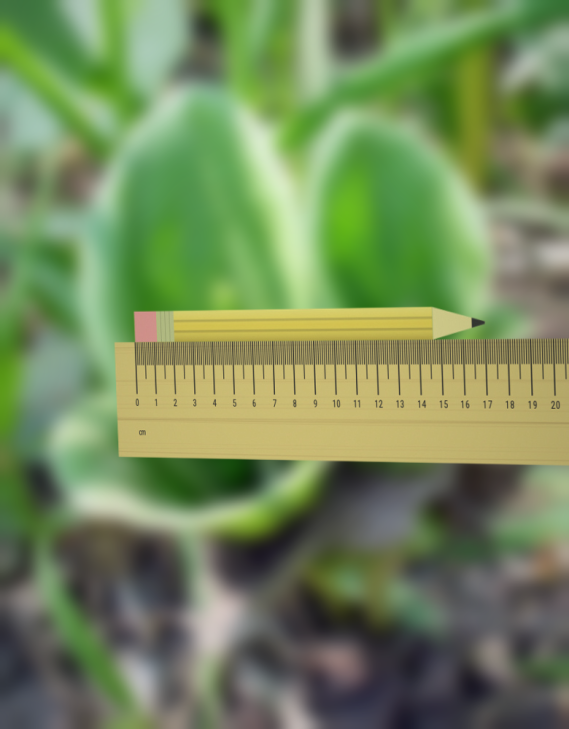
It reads 17 cm
